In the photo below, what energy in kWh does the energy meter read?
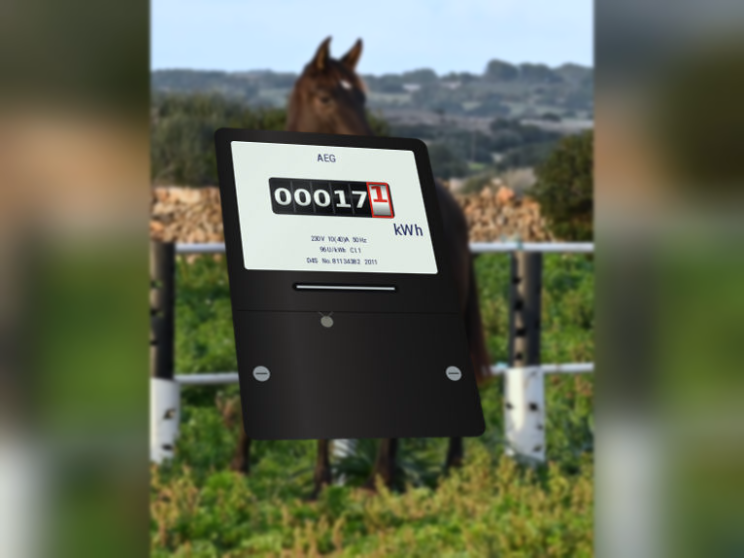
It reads 17.1 kWh
